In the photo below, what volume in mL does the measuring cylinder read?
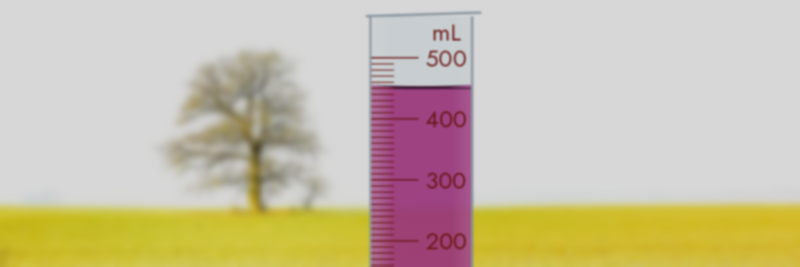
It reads 450 mL
